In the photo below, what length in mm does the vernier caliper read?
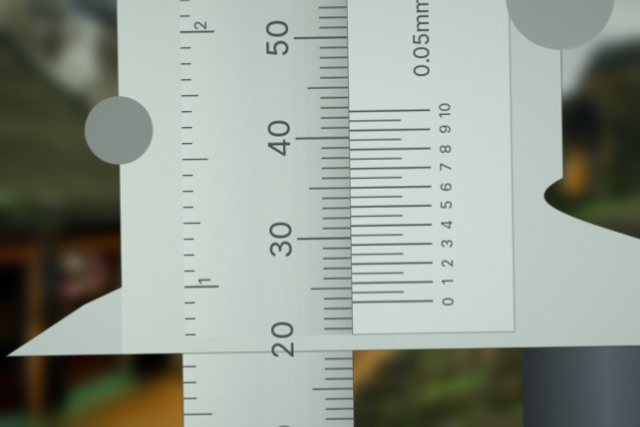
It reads 23.6 mm
